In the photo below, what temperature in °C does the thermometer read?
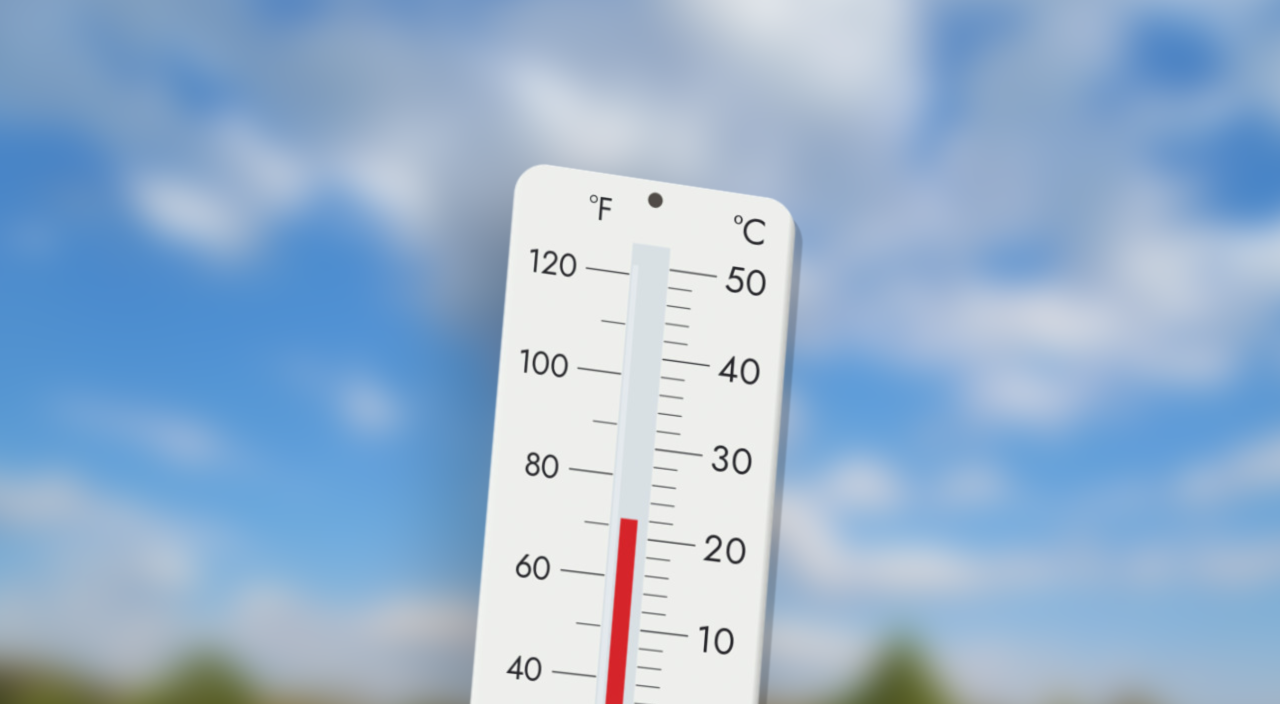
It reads 22 °C
